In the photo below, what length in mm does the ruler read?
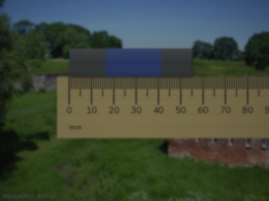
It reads 55 mm
